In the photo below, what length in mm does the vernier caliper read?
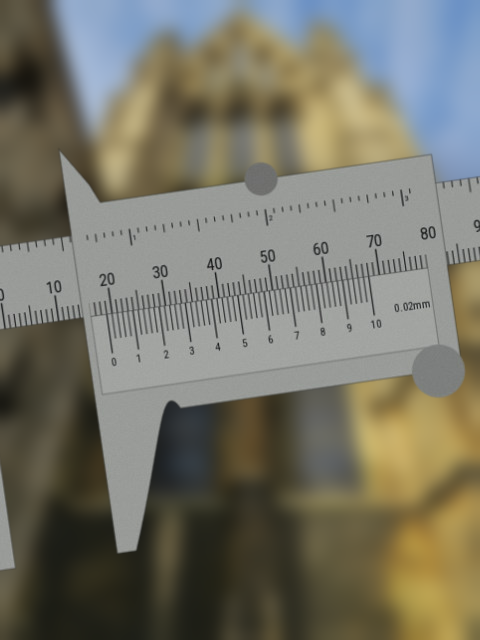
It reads 19.0 mm
